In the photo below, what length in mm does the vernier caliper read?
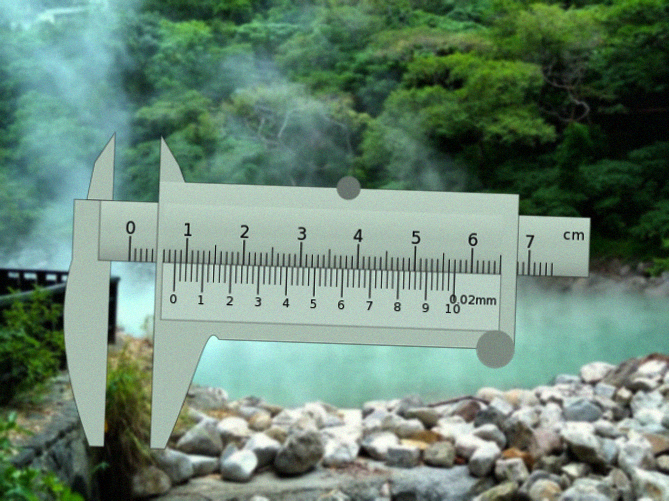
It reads 8.0 mm
